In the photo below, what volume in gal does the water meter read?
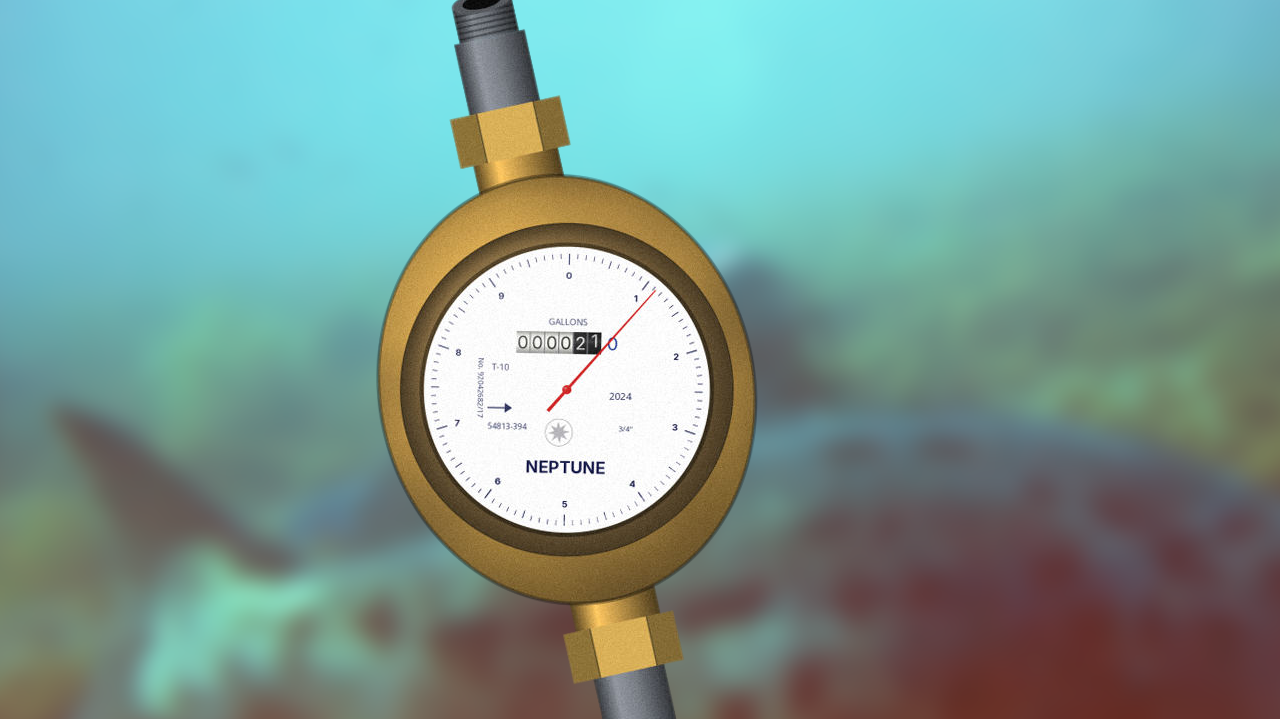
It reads 211.1 gal
